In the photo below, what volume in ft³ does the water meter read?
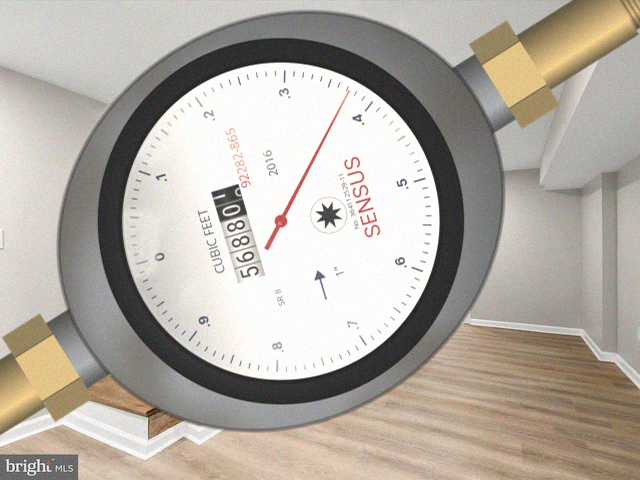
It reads 568801.37 ft³
